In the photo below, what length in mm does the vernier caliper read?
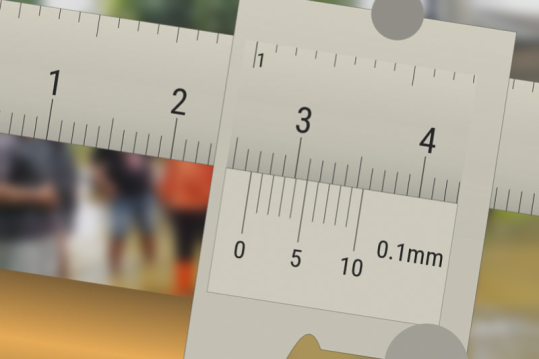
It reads 26.5 mm
